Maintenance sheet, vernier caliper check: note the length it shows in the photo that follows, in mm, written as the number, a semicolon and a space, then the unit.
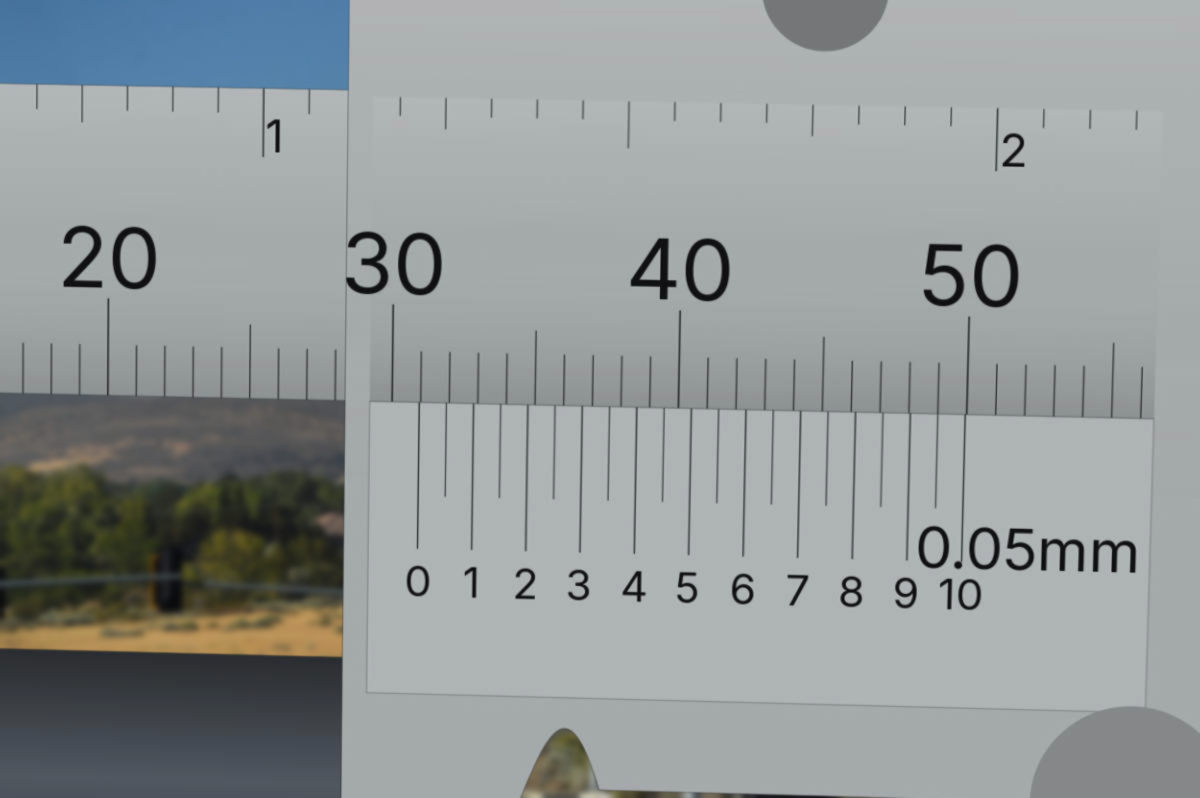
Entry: 30.95; mm
